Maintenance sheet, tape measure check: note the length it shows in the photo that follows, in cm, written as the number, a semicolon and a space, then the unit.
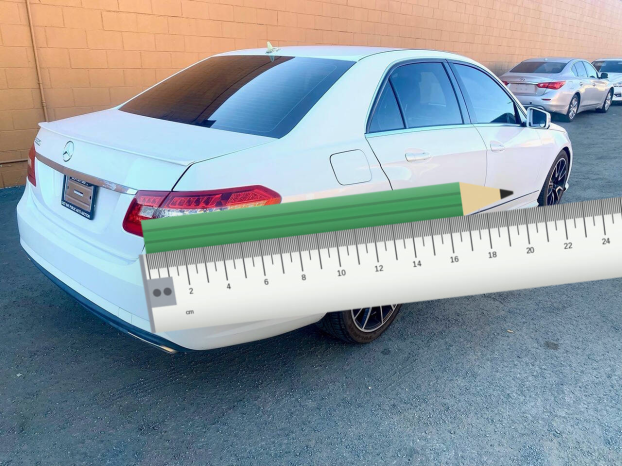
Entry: 19.5; cm
